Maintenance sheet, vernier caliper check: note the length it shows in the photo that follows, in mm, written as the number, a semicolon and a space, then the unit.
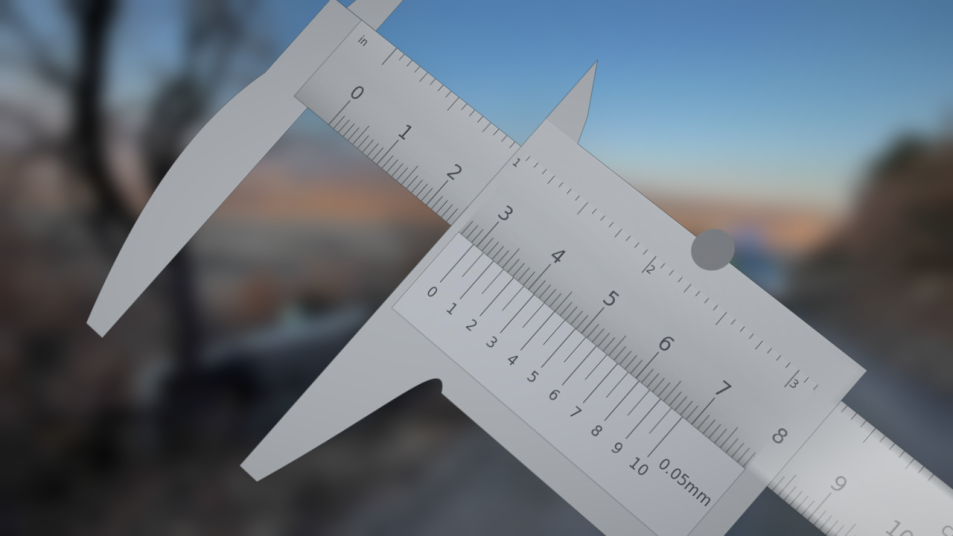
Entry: 29.4; mm
